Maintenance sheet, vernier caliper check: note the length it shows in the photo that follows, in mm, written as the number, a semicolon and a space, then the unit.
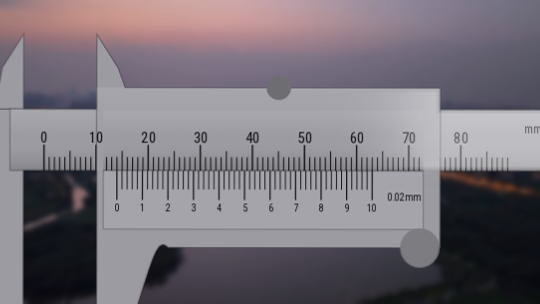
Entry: 14.0; mm
